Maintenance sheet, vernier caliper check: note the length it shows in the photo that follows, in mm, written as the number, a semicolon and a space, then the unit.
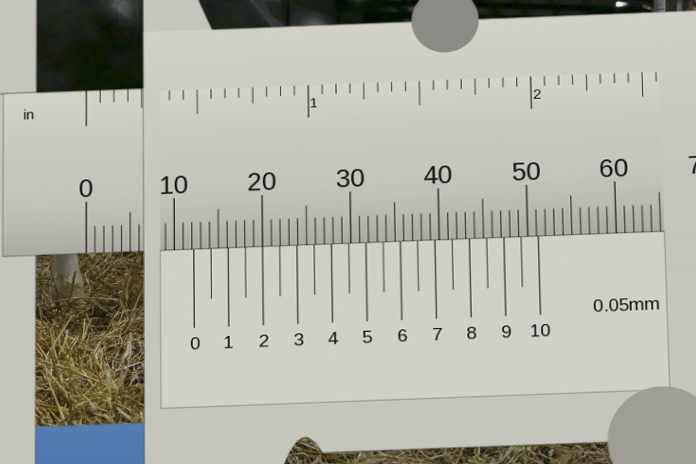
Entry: 12.2; mm
